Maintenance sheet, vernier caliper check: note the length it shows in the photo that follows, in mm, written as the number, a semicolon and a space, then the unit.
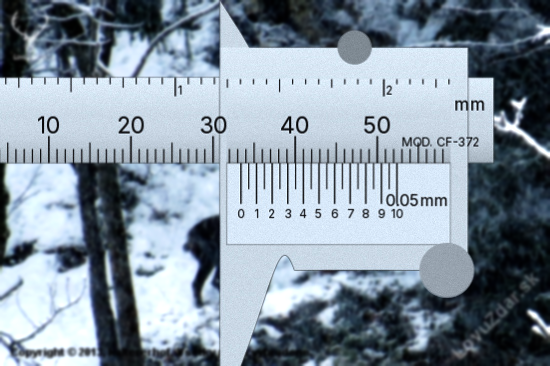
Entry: 33.4; mm
